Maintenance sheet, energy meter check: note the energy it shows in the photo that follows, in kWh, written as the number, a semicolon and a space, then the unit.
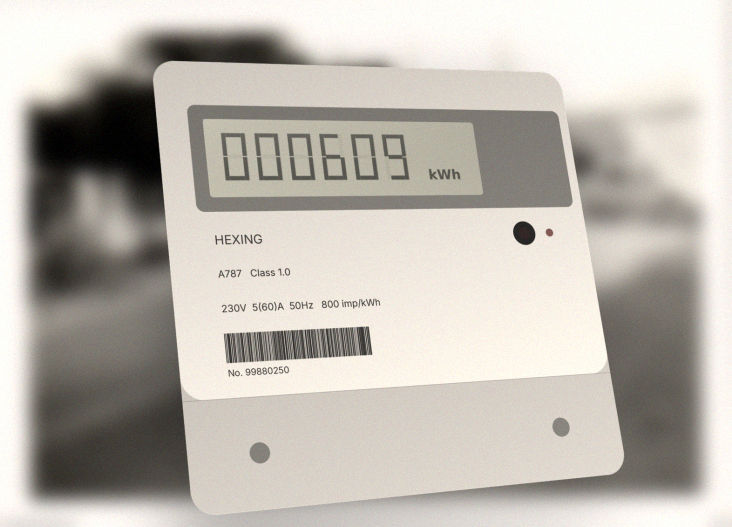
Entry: 609; kWh
